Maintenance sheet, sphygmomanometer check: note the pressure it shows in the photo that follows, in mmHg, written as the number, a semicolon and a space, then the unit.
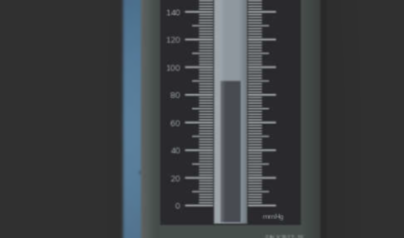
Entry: 90; mmHg
